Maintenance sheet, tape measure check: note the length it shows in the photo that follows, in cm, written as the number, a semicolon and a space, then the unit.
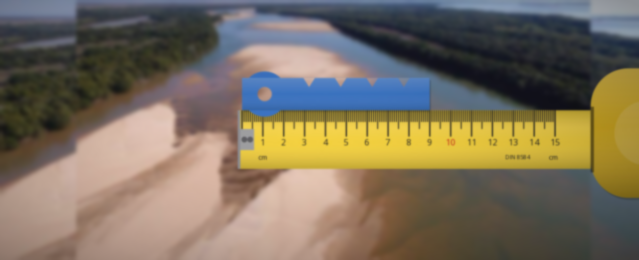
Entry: 9; cm
